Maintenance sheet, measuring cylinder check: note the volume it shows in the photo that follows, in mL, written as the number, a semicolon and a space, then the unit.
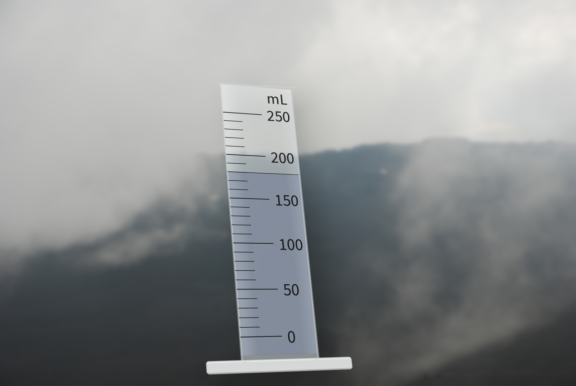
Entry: 180; mL
